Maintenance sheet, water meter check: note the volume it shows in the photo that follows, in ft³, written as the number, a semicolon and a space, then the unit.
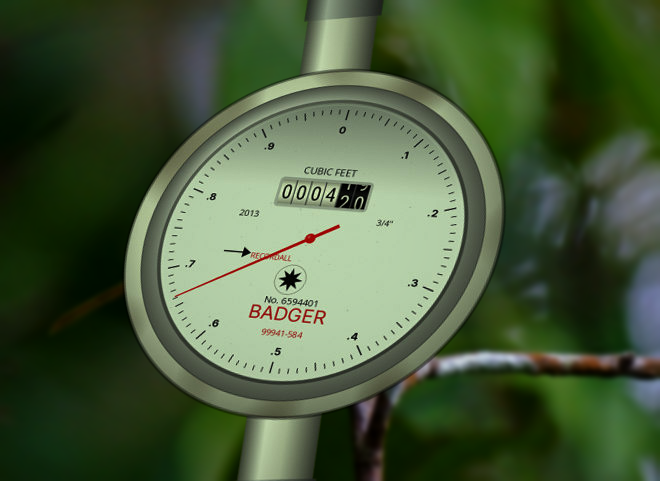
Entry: 419.66; ft³
